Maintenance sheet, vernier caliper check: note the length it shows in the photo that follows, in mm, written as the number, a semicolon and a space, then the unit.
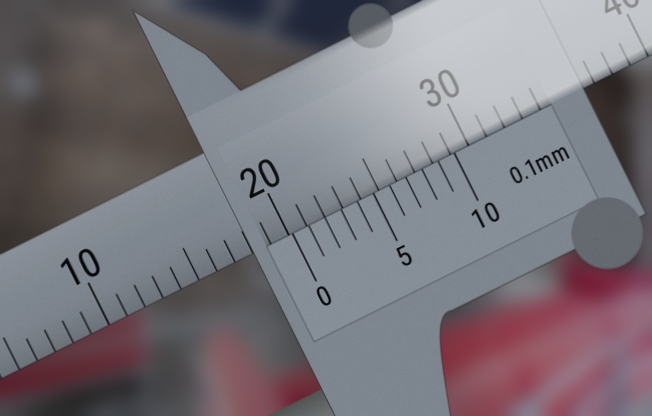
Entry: 20.2; mm
